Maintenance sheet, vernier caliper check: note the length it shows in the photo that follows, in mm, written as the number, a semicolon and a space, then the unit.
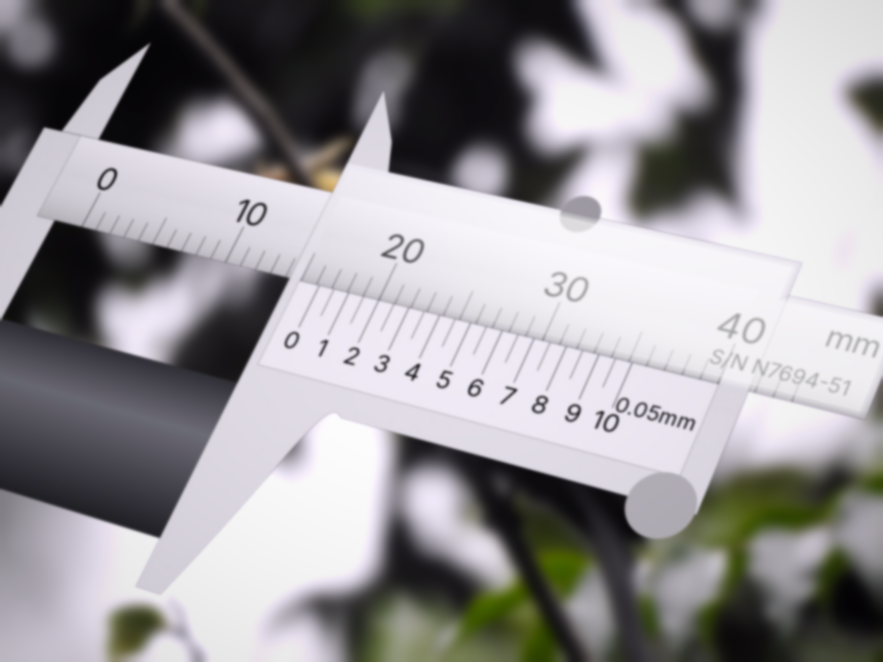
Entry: 16.2; mm
